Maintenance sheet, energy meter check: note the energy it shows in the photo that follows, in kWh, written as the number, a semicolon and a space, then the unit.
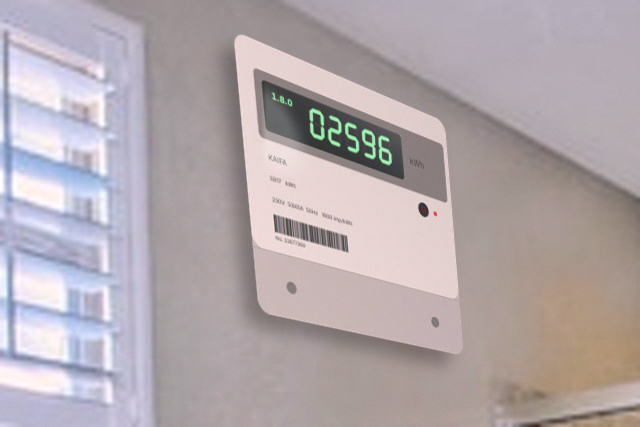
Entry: 2596; kWh
